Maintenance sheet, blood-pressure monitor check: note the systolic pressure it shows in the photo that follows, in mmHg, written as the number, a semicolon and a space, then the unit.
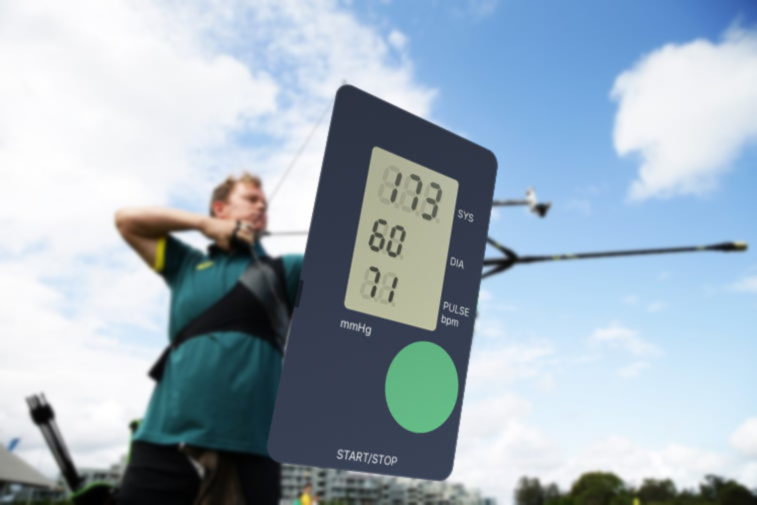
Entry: 173; mmHg
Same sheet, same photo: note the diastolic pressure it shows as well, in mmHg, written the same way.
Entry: 60; mmHg
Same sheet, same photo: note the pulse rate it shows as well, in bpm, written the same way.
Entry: 71; bpm
